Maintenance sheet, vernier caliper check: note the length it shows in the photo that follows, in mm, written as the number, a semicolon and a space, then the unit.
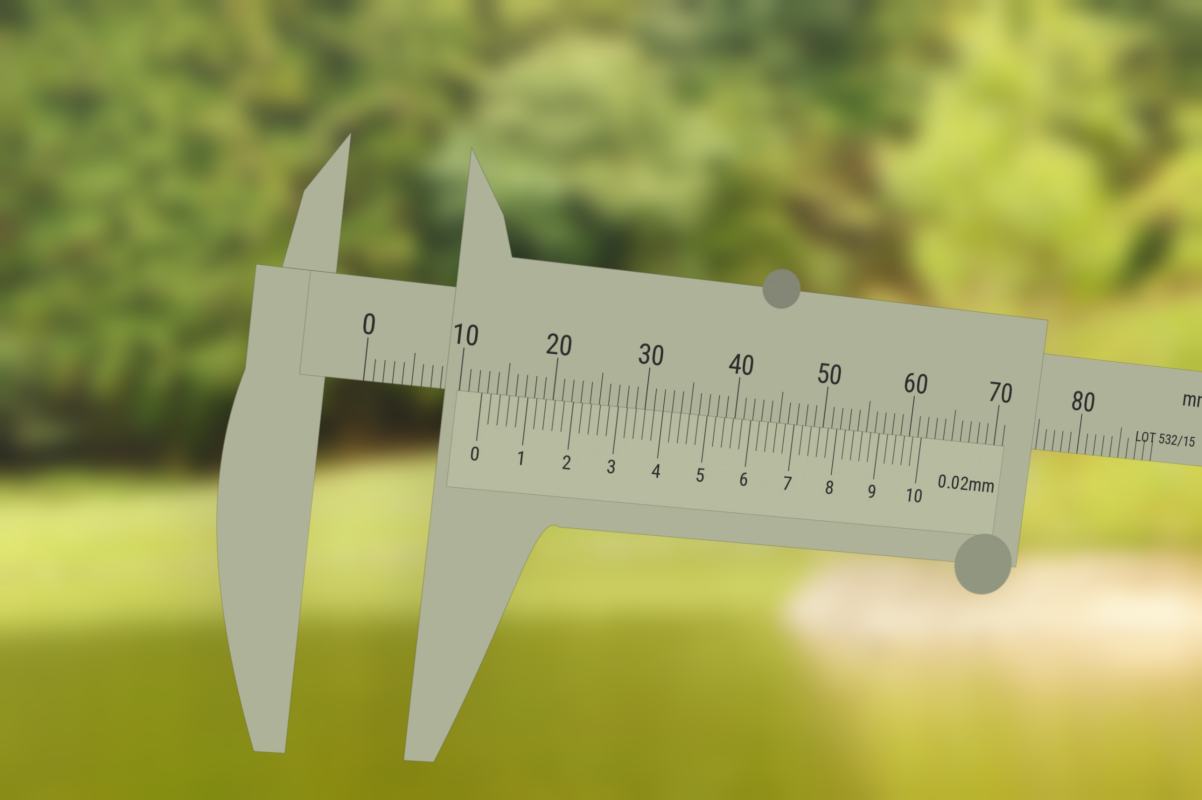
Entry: 12.4; mm
